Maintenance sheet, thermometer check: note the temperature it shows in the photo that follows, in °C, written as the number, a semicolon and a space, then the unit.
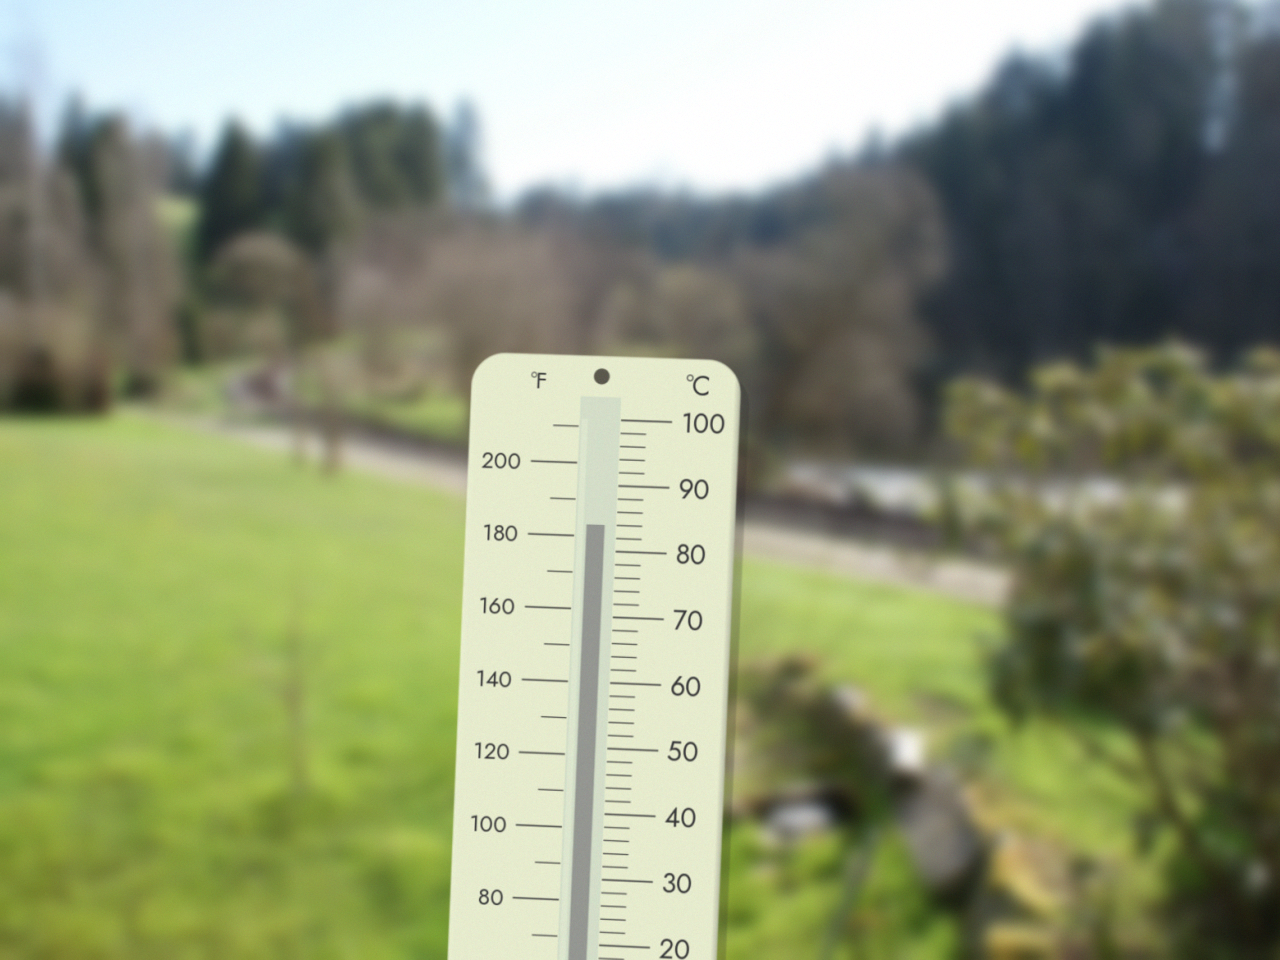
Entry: 84; °C
